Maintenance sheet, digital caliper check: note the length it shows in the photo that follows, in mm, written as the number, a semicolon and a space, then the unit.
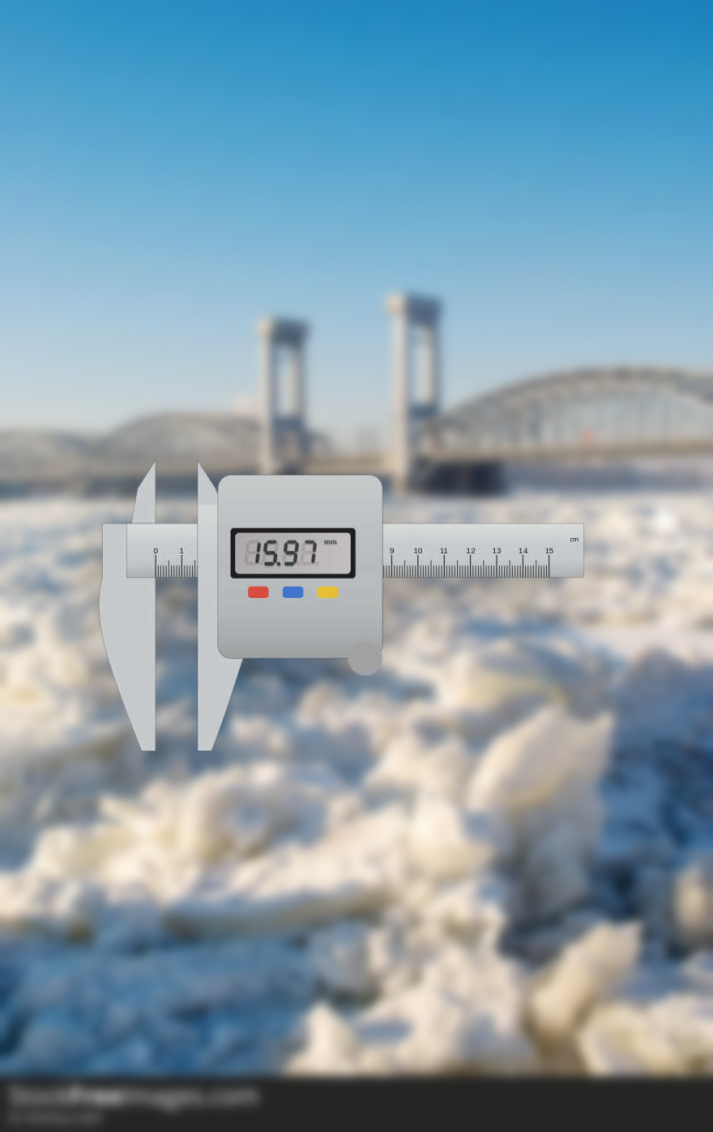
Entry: 15.97; mm
